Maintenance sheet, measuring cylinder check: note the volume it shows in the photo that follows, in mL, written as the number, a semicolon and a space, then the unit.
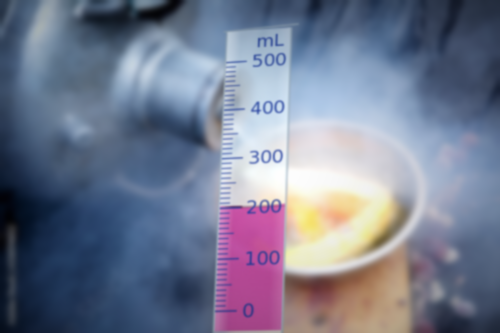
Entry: 200; mL
